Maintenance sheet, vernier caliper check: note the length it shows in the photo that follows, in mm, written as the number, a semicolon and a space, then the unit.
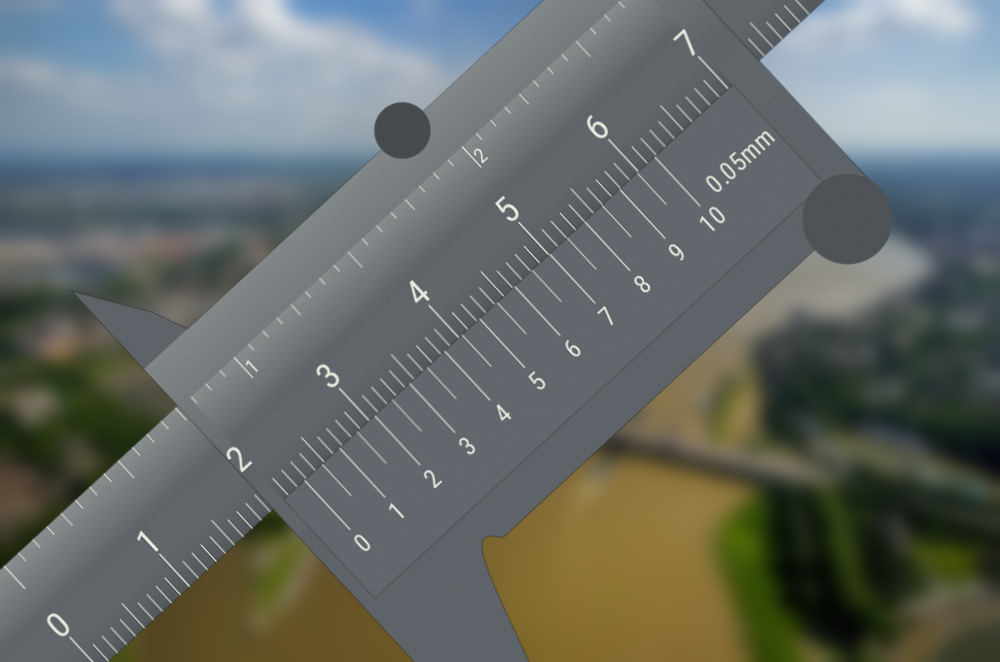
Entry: 22.8; mm
